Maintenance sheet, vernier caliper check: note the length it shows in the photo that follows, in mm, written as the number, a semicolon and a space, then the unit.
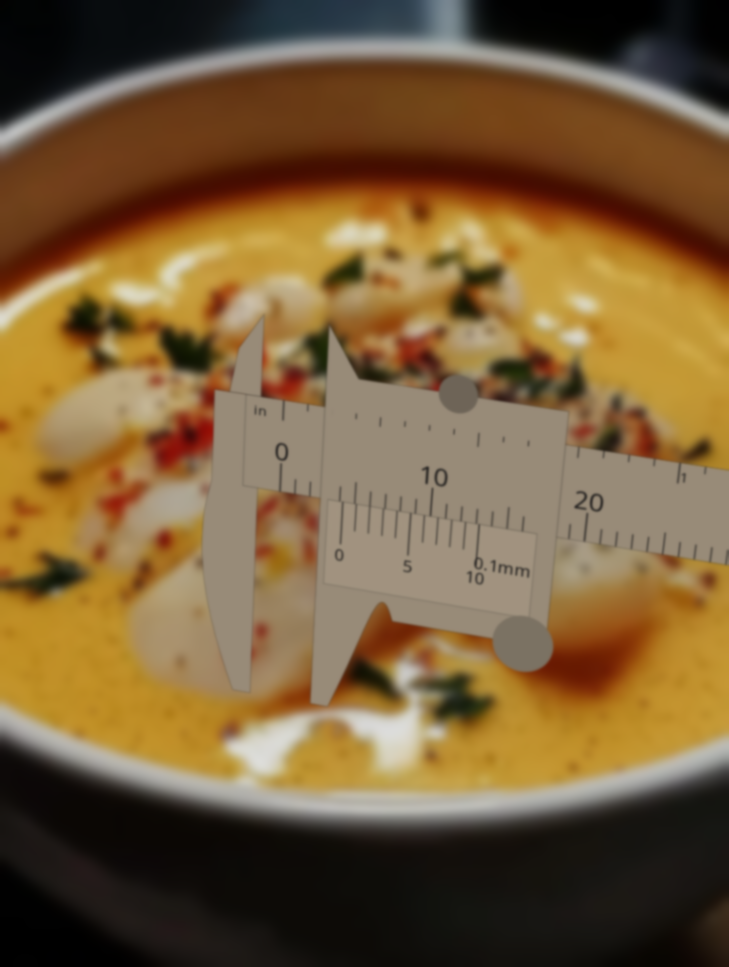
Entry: 4.2; mm
